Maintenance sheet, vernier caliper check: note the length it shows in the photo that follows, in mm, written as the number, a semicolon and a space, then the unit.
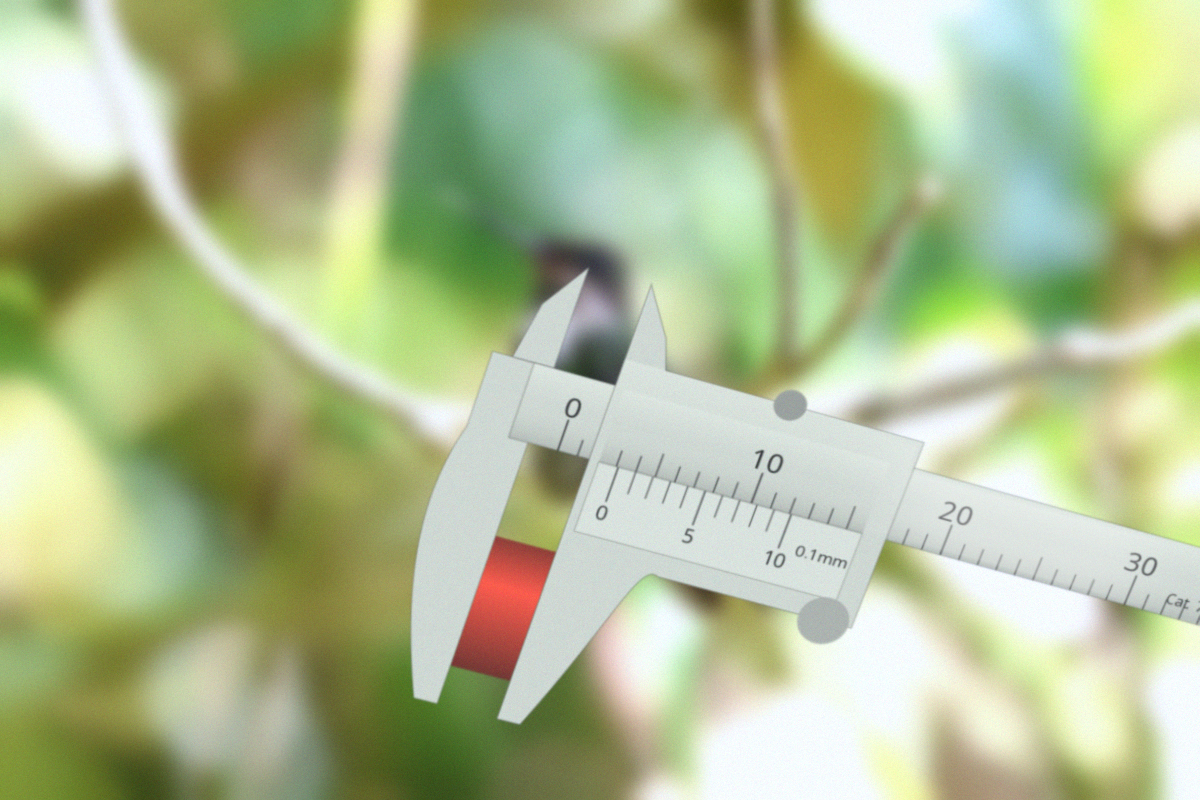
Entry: 3.1; mm
